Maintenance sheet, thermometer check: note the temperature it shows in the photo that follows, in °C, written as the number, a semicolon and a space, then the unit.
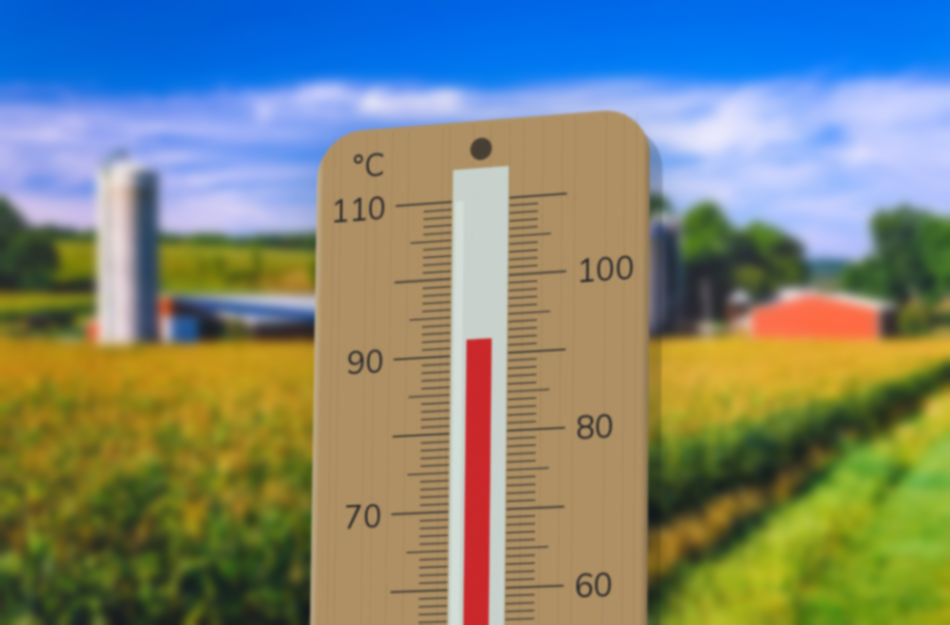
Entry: 92; °C
